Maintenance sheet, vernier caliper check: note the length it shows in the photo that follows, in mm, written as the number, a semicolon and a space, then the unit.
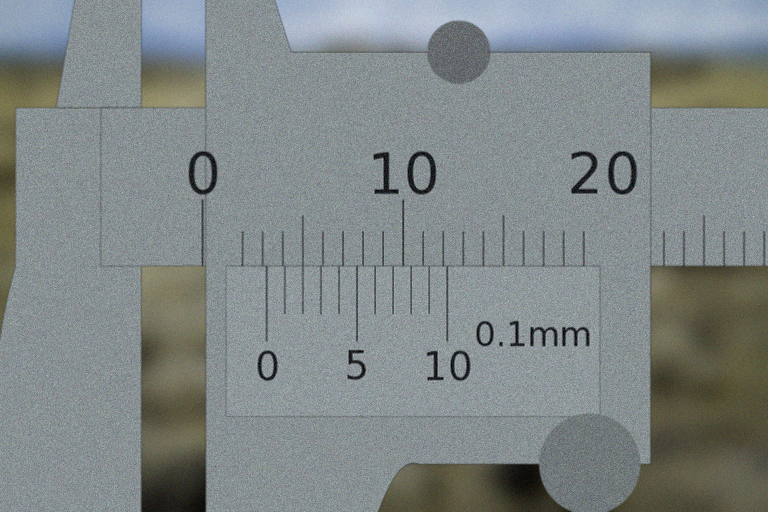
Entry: 3.2; mm
